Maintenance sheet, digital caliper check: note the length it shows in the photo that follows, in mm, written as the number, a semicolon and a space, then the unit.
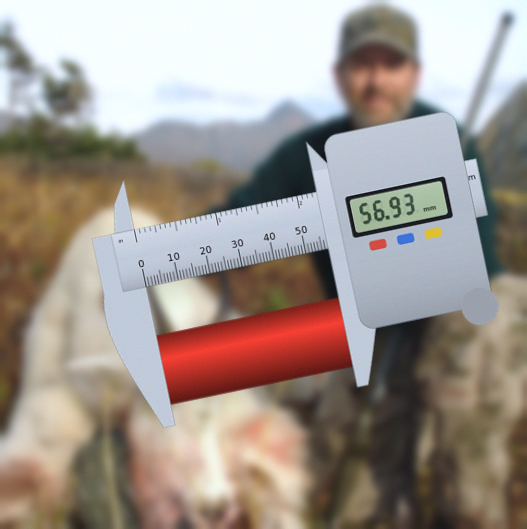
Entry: 56.93; mm
